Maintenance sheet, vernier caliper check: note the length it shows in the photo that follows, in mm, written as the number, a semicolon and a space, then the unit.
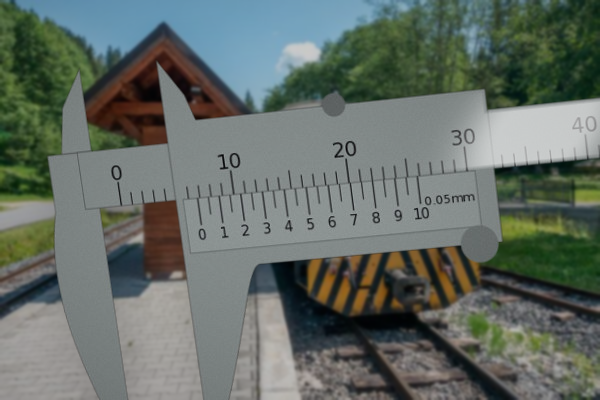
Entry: 6.8; mm
